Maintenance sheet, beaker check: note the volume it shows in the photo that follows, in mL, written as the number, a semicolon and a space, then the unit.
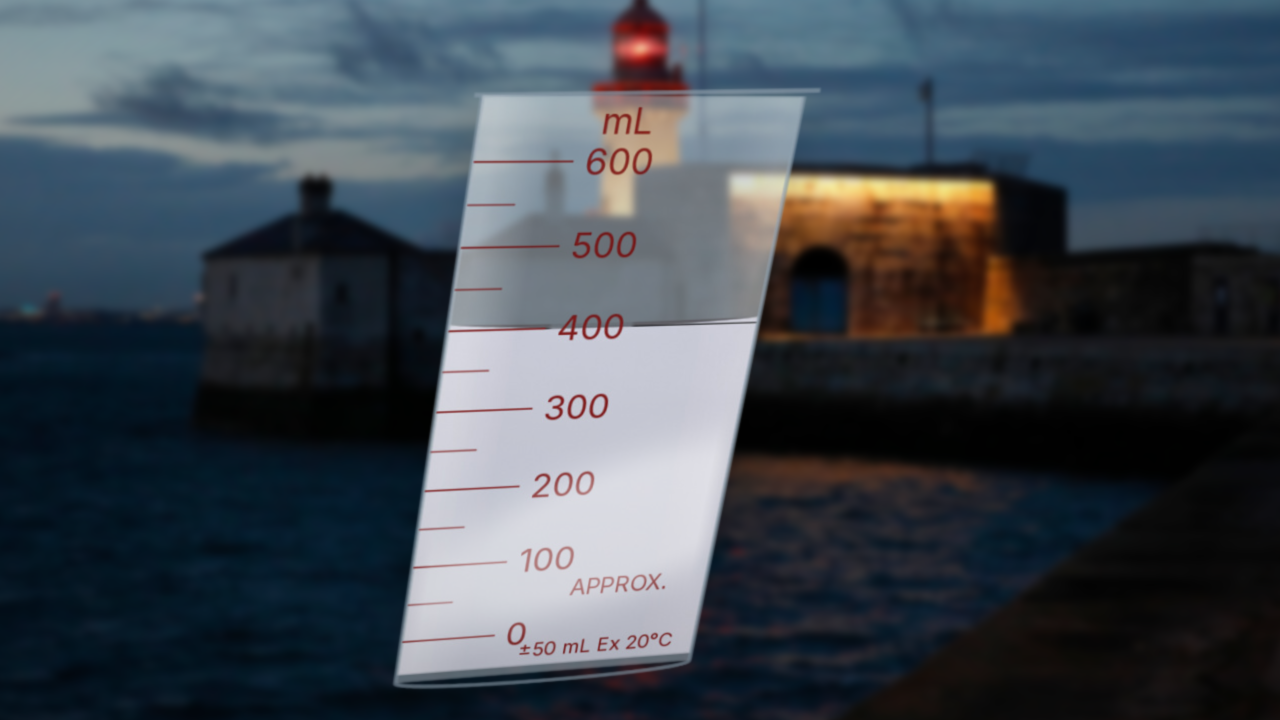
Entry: 400; mL
